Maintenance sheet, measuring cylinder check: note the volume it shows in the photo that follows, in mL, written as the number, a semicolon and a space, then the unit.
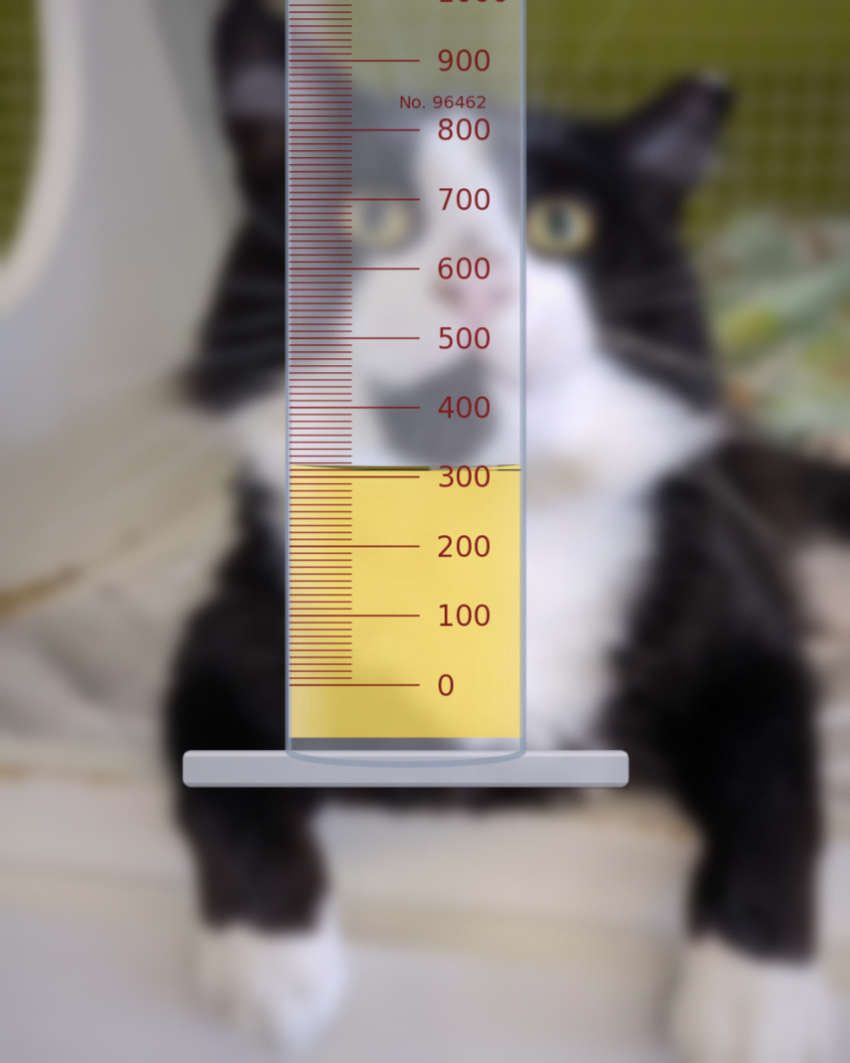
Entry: 310; mL
